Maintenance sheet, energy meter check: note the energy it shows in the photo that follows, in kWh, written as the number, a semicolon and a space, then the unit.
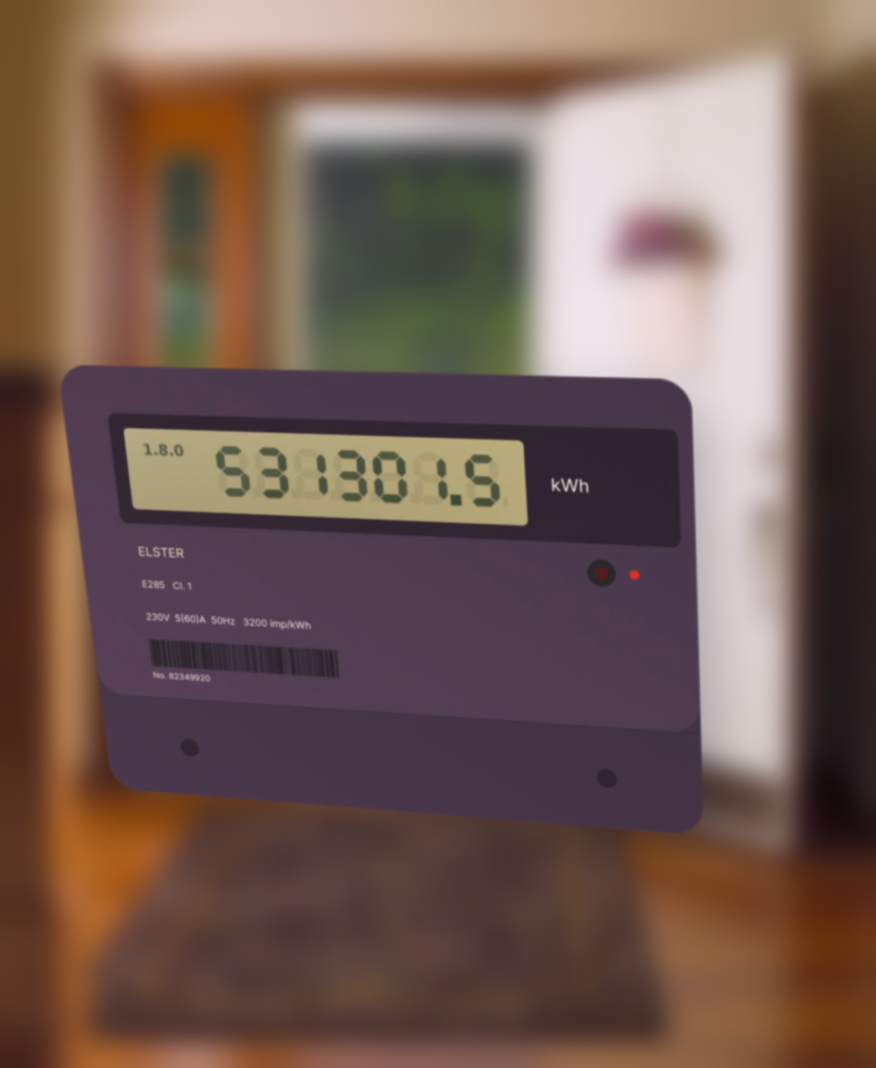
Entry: 531301.5; kWh
